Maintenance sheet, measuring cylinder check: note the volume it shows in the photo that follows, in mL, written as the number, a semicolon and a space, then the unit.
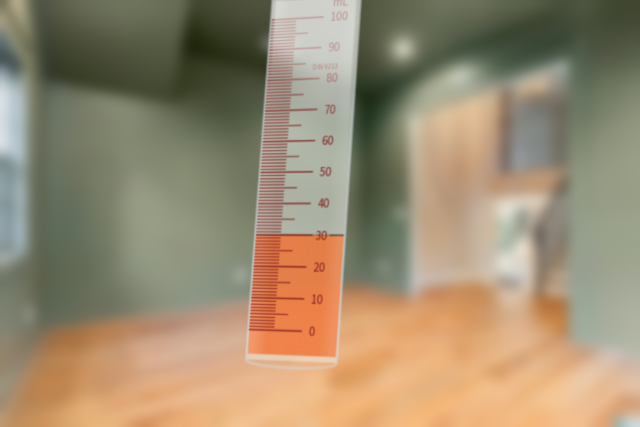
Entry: 30; mL
